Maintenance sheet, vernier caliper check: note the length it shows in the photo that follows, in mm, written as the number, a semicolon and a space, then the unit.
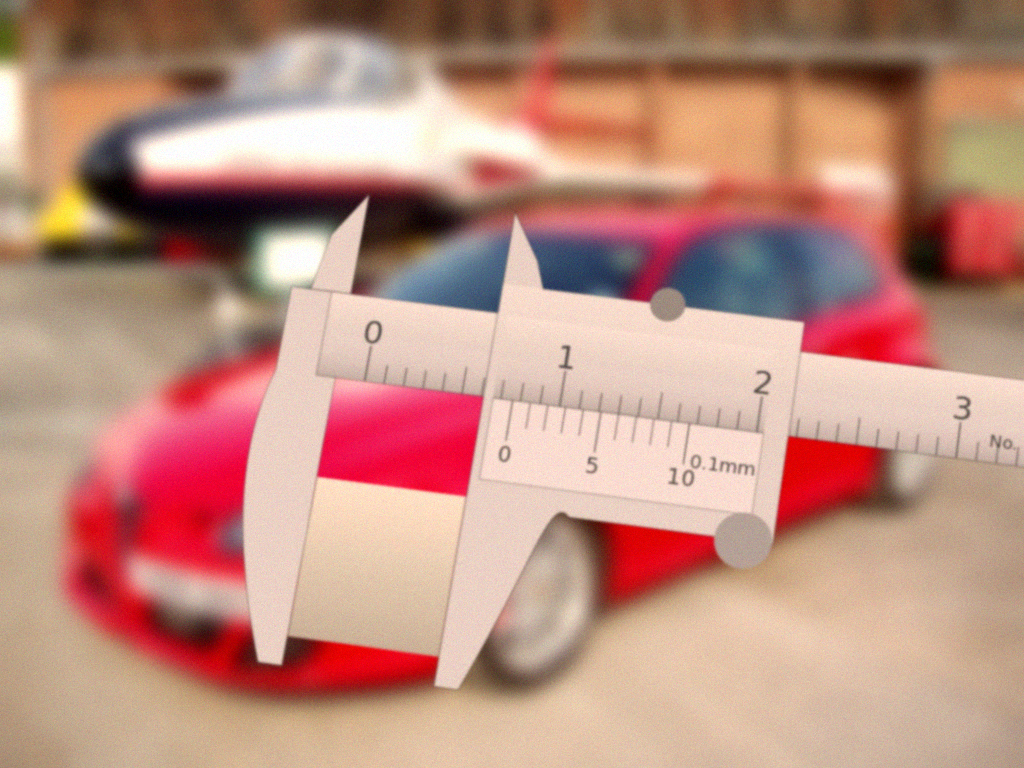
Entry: 7.6; mm
